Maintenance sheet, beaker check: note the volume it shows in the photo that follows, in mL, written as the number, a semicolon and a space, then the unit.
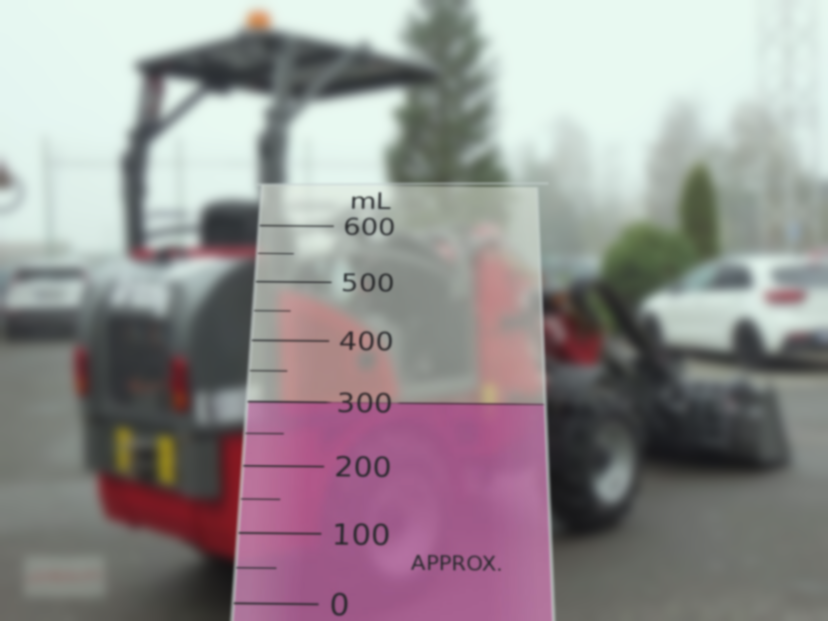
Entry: 300; mL
